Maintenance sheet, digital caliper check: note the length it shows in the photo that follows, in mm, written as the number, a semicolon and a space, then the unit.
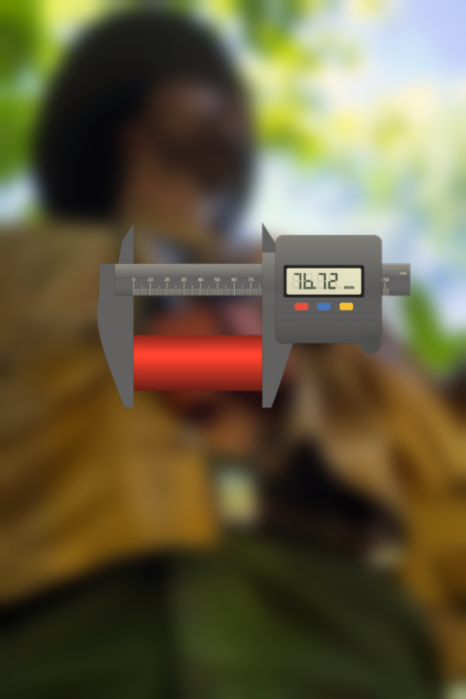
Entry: 76.72; mm
